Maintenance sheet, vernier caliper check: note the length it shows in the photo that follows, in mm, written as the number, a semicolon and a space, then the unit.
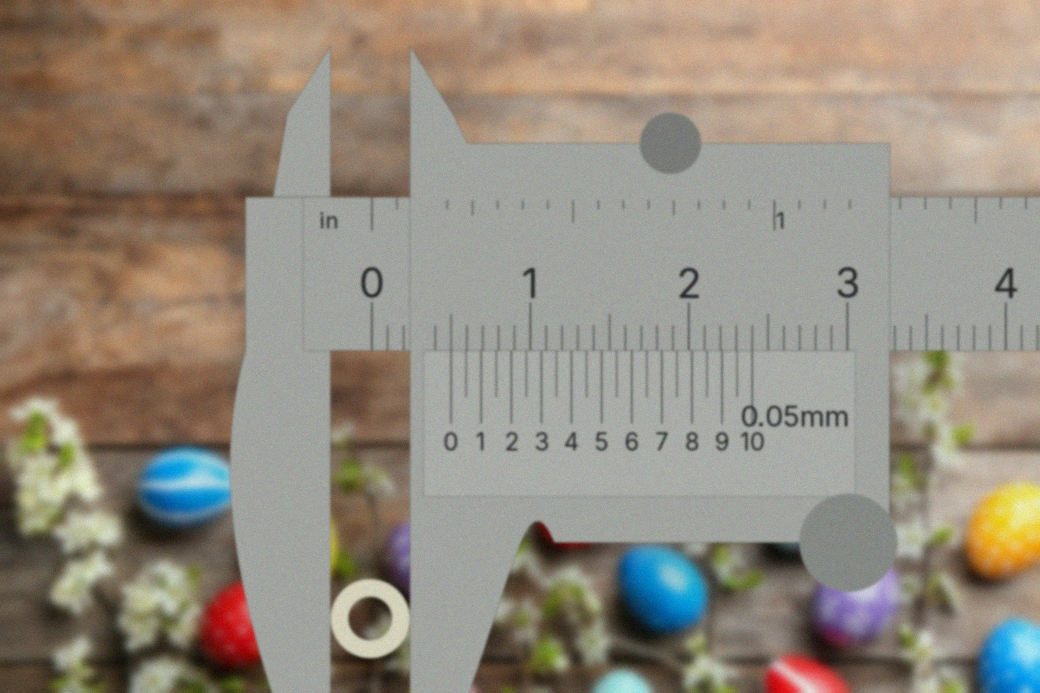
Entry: 5.0; mm
